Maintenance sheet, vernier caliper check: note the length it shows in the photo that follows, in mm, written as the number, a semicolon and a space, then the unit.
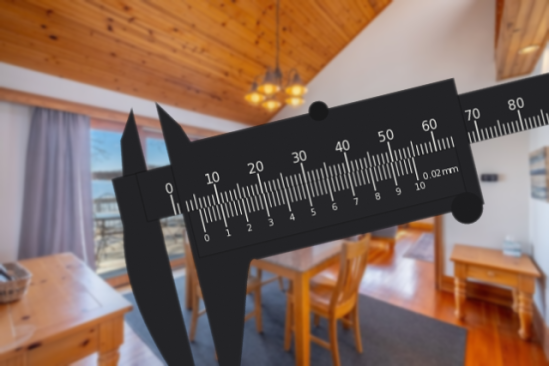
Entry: 5.5; mm
